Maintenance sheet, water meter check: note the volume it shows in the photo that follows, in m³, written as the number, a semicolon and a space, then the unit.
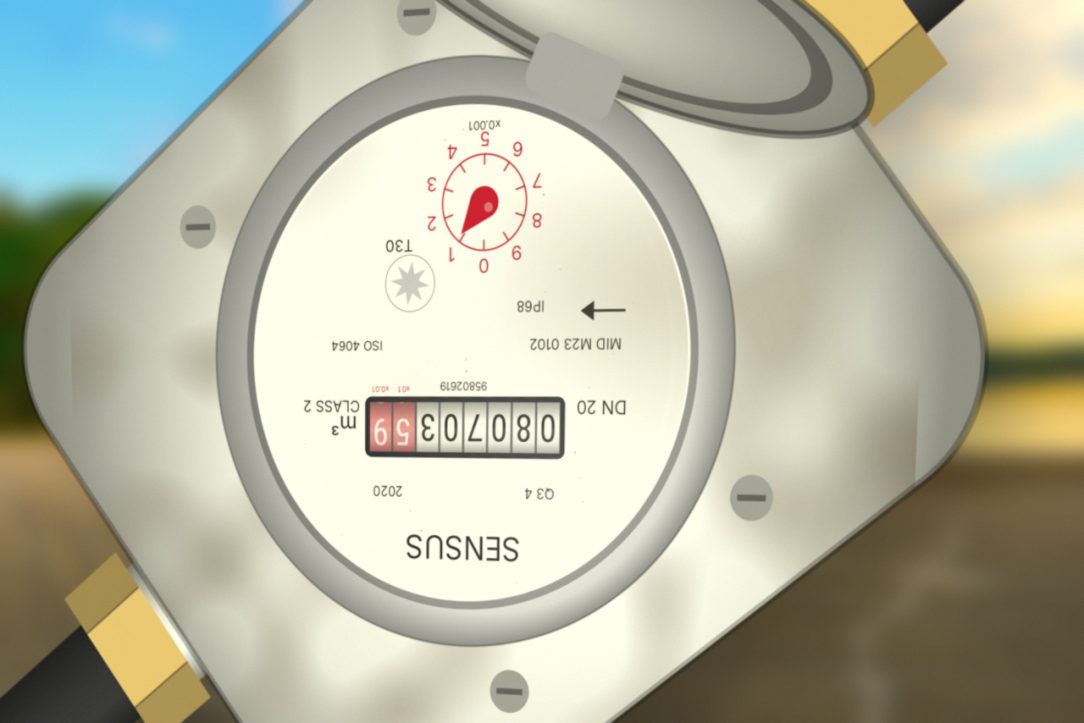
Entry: 80703.591; m³
